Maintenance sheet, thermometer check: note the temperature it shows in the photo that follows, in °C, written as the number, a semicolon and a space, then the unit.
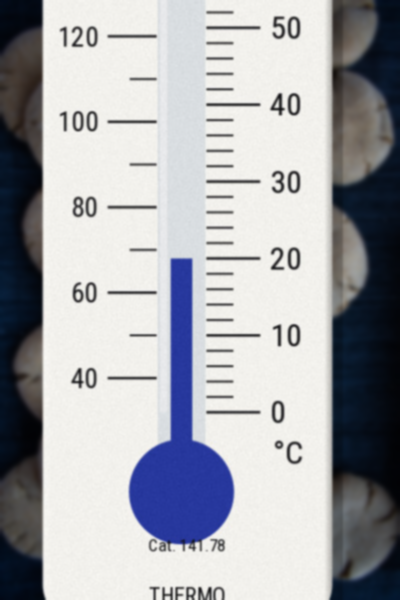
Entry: 20; °C
